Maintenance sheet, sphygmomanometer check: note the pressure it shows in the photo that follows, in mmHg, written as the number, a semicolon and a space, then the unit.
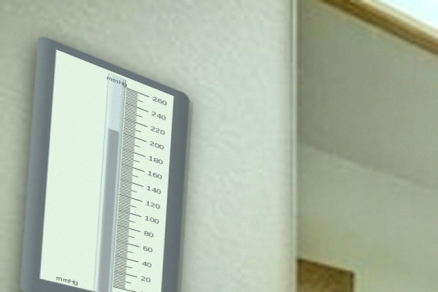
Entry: 200; mmHg
